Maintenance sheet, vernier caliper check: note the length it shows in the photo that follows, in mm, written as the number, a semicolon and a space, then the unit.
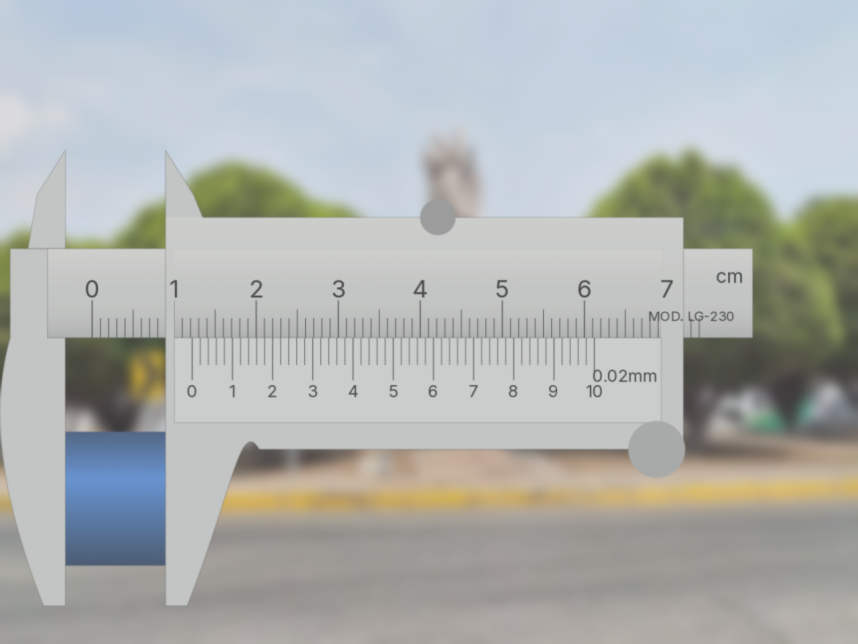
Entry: 12.2; mm
